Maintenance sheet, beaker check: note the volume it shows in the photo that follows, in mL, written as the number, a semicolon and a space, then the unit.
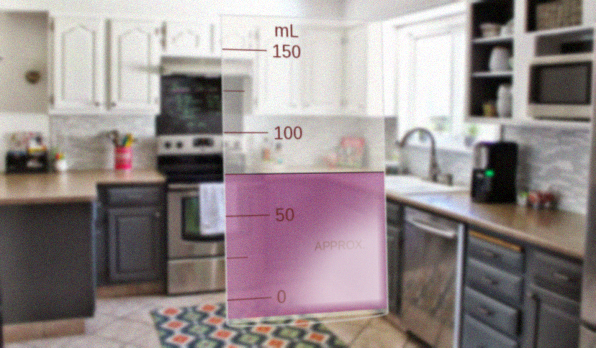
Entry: 75; mL
